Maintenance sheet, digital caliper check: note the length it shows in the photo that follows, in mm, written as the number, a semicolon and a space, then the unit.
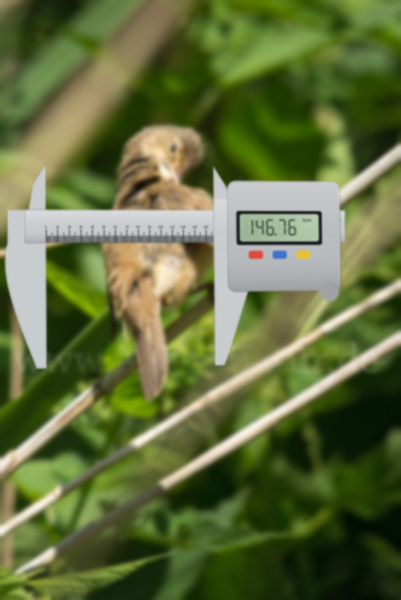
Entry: 146.76; mm
